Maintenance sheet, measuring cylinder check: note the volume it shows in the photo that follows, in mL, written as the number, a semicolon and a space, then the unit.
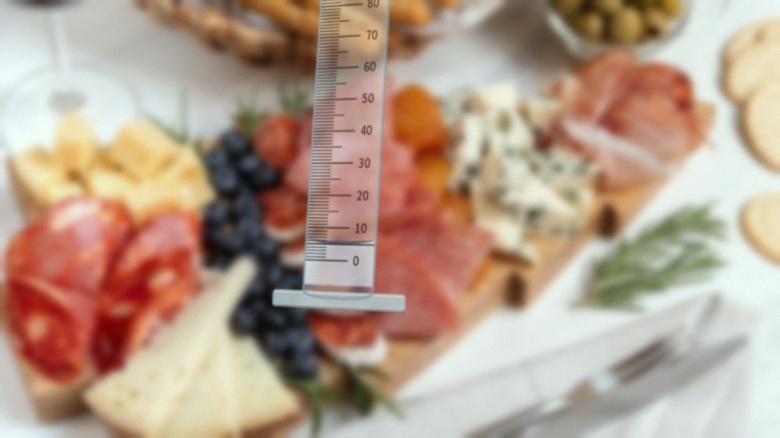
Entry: 5; mL
